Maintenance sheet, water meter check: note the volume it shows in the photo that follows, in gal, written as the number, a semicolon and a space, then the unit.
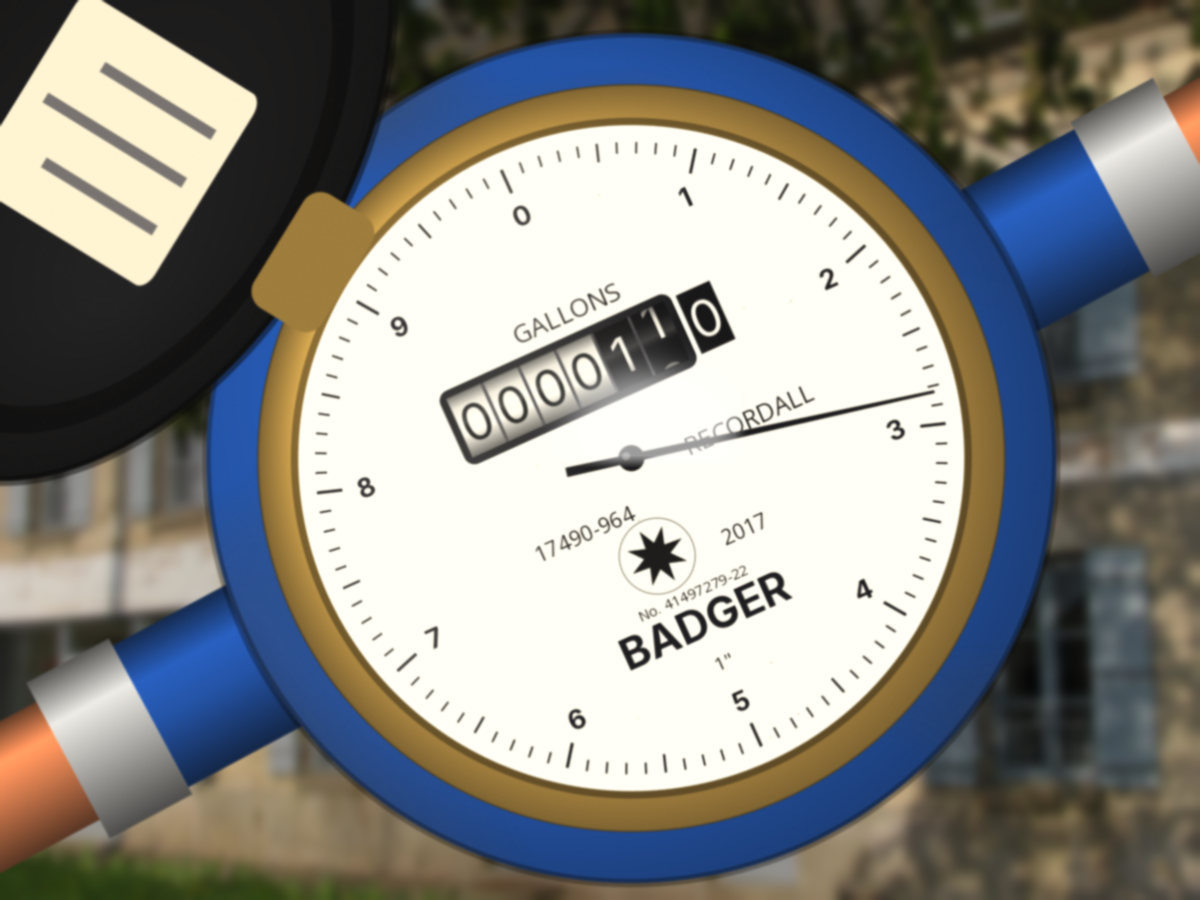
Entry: 112.8; gal
